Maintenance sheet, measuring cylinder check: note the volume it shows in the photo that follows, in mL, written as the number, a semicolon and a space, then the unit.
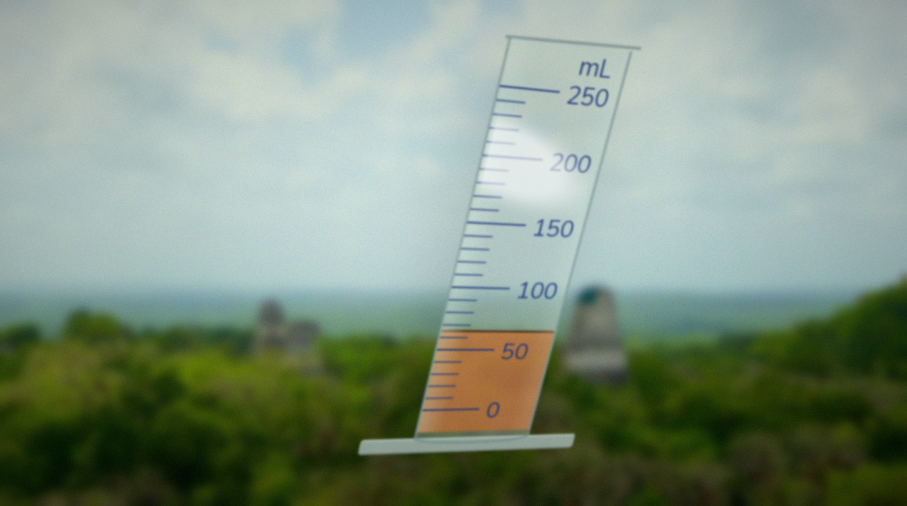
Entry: 65; mL
